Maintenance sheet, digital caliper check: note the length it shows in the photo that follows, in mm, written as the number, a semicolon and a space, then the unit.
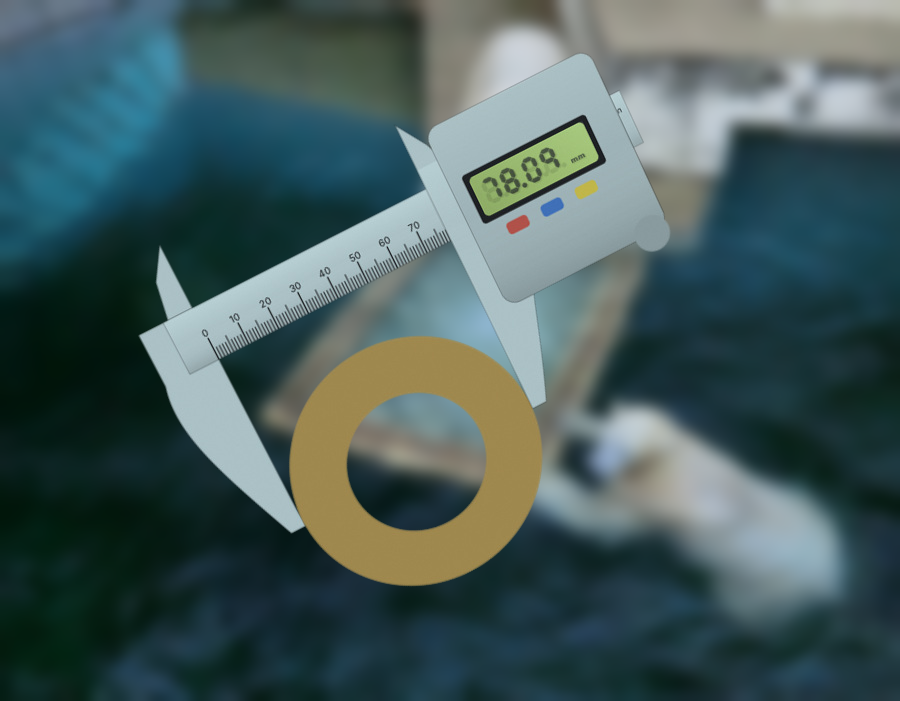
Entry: 78.09; mm
